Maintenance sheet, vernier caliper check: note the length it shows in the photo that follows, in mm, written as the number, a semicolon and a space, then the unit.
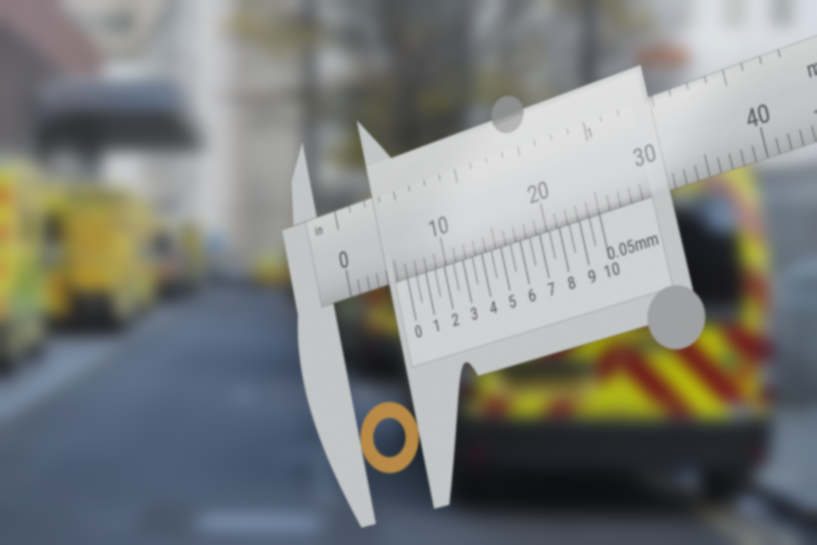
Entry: 6.0; mm
